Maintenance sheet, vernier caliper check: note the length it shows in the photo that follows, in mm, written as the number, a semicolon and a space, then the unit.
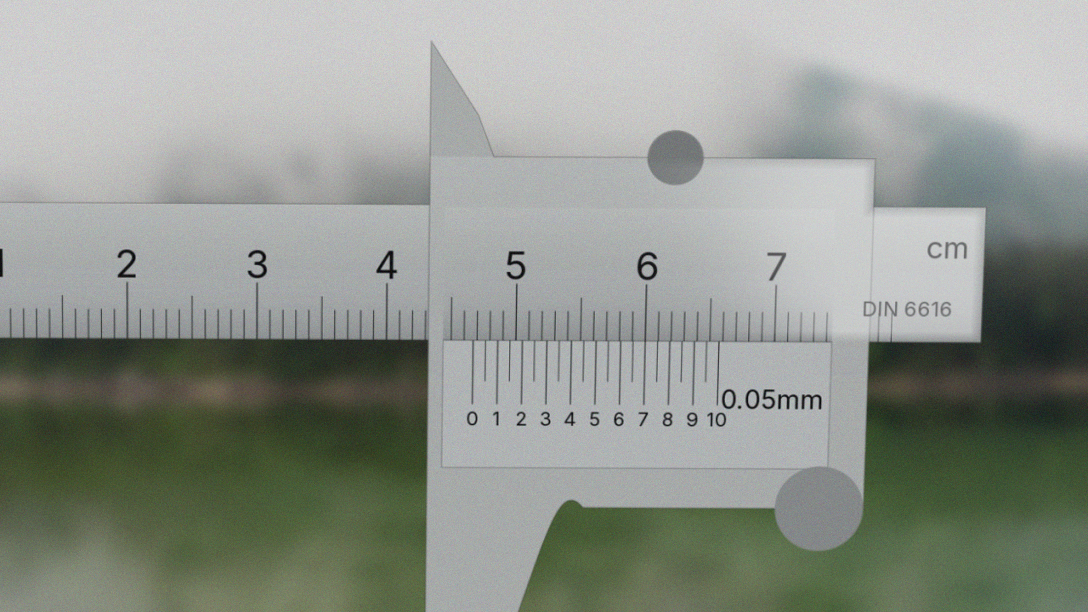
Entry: 46.7; mm
